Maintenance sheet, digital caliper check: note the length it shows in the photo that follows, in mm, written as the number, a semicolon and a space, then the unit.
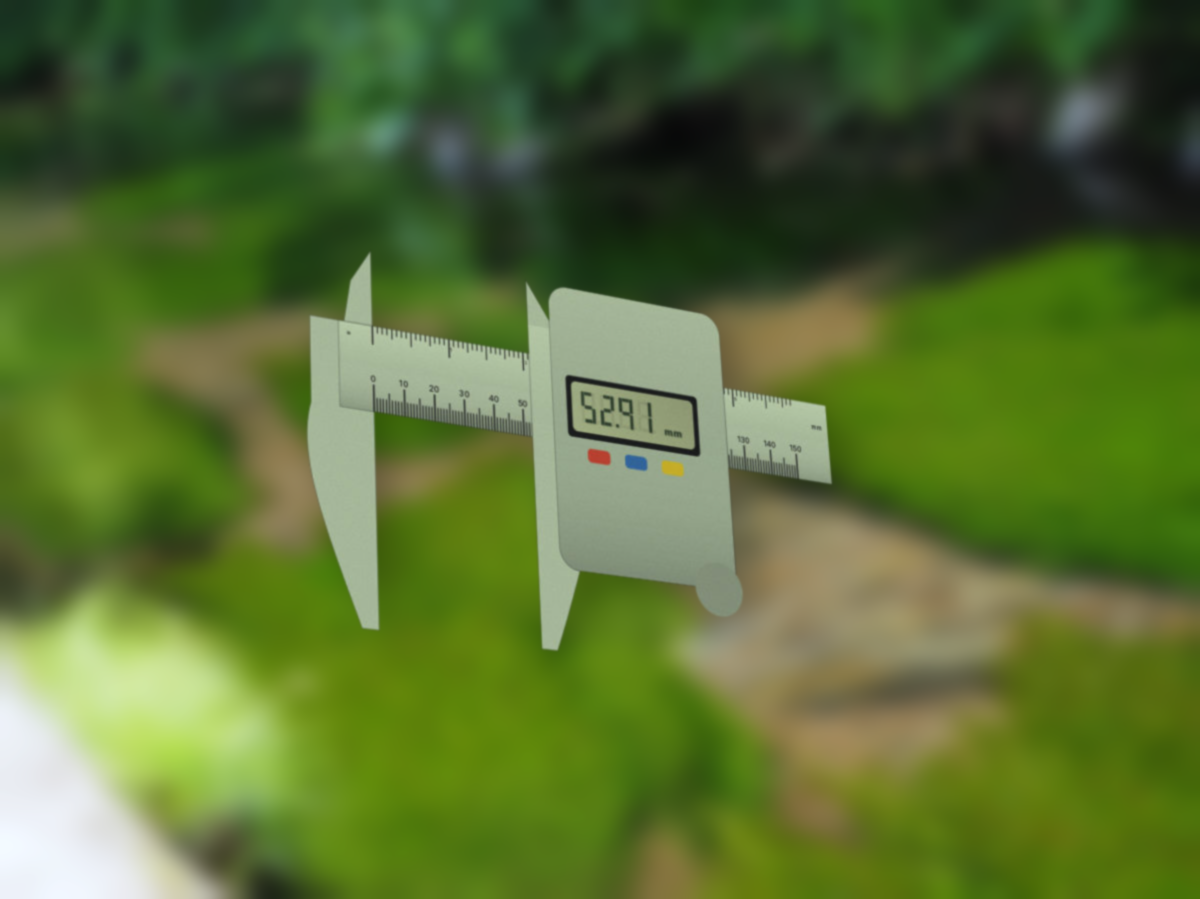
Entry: 52.91; mm
